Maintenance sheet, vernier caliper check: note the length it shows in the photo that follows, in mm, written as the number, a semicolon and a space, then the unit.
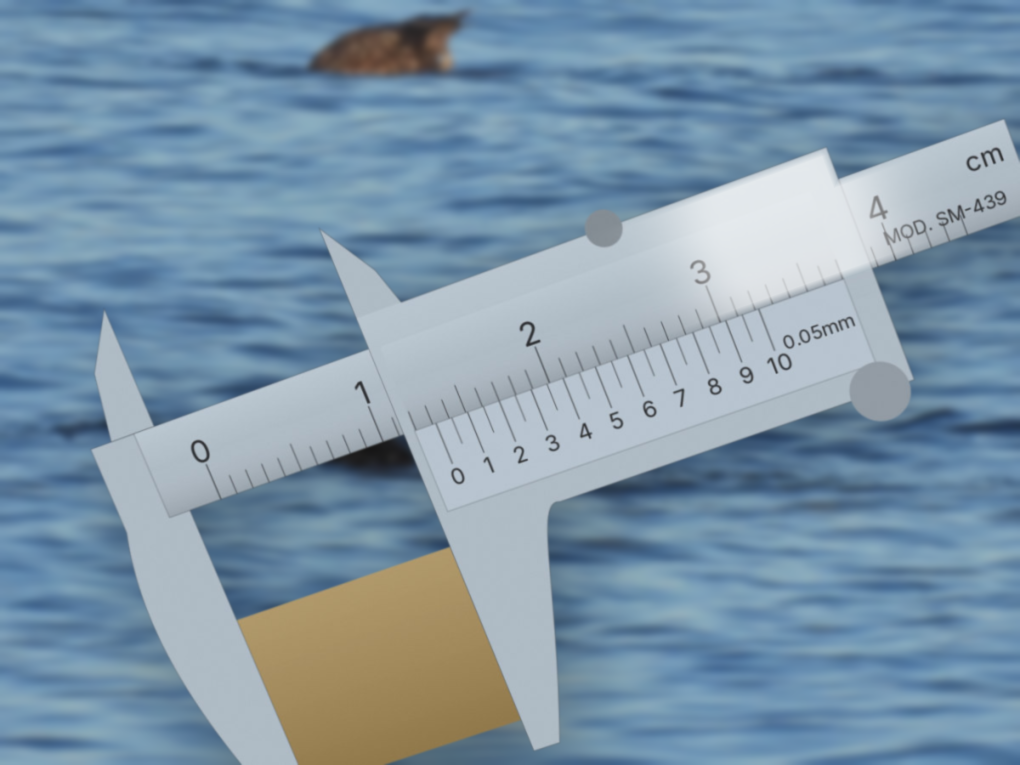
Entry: 13.2; mm
